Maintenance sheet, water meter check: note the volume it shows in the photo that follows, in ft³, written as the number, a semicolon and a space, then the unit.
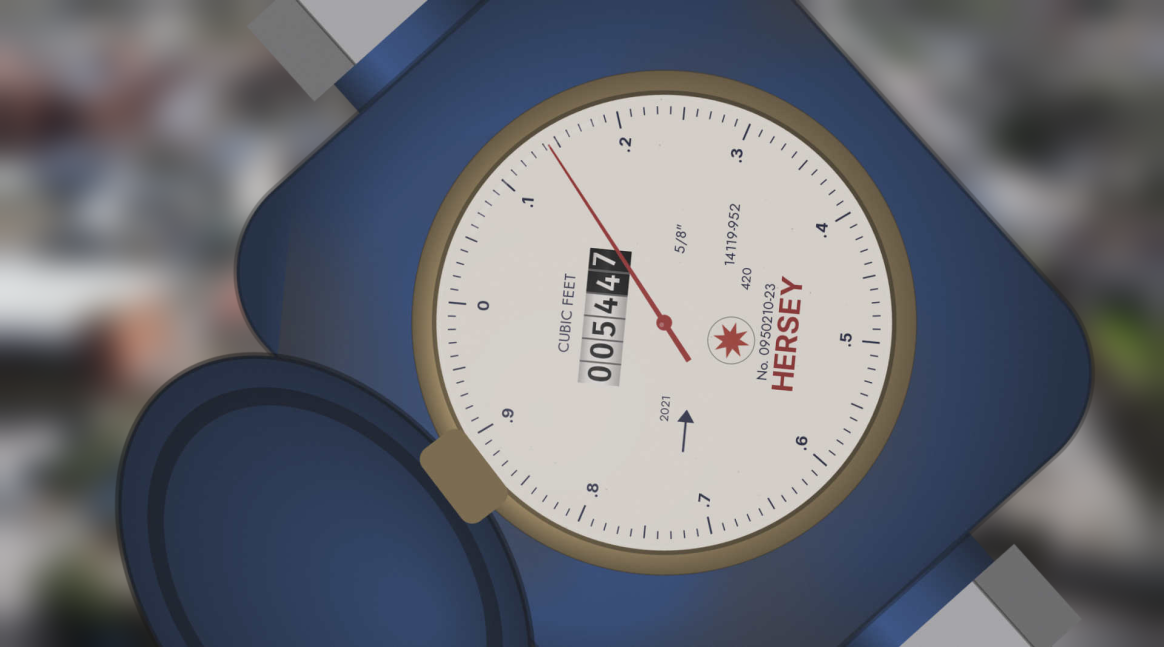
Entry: 5447.14; ft³
